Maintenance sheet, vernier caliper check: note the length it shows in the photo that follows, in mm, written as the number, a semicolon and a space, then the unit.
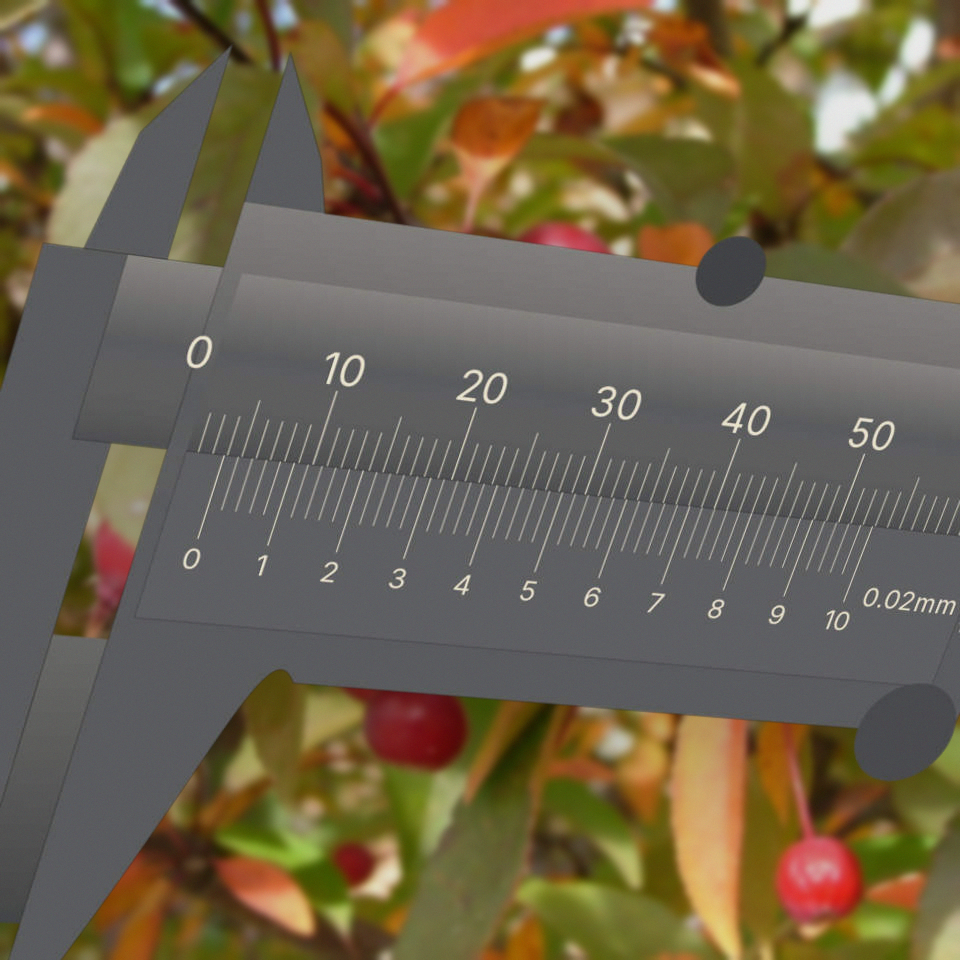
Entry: 3.8; mm
